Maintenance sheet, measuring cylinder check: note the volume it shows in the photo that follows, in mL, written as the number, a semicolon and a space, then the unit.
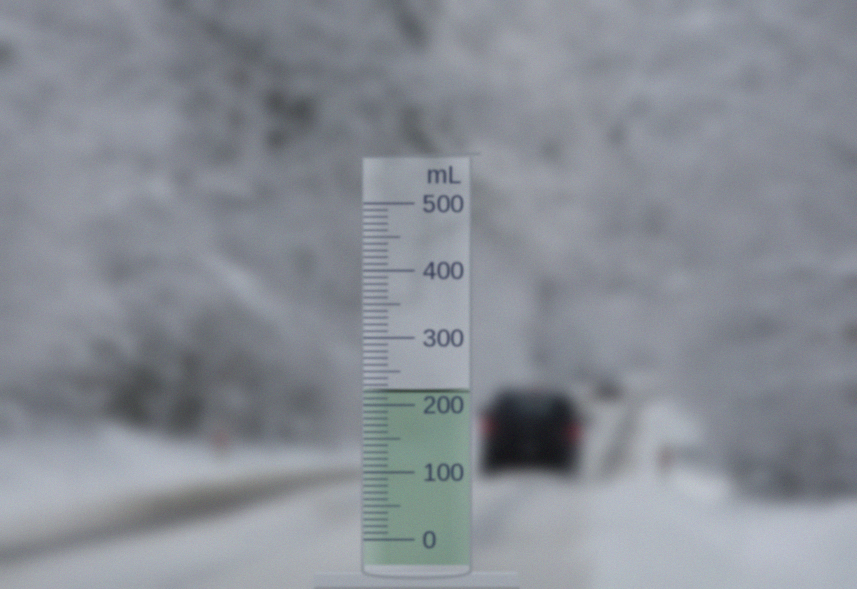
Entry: 220; mL
